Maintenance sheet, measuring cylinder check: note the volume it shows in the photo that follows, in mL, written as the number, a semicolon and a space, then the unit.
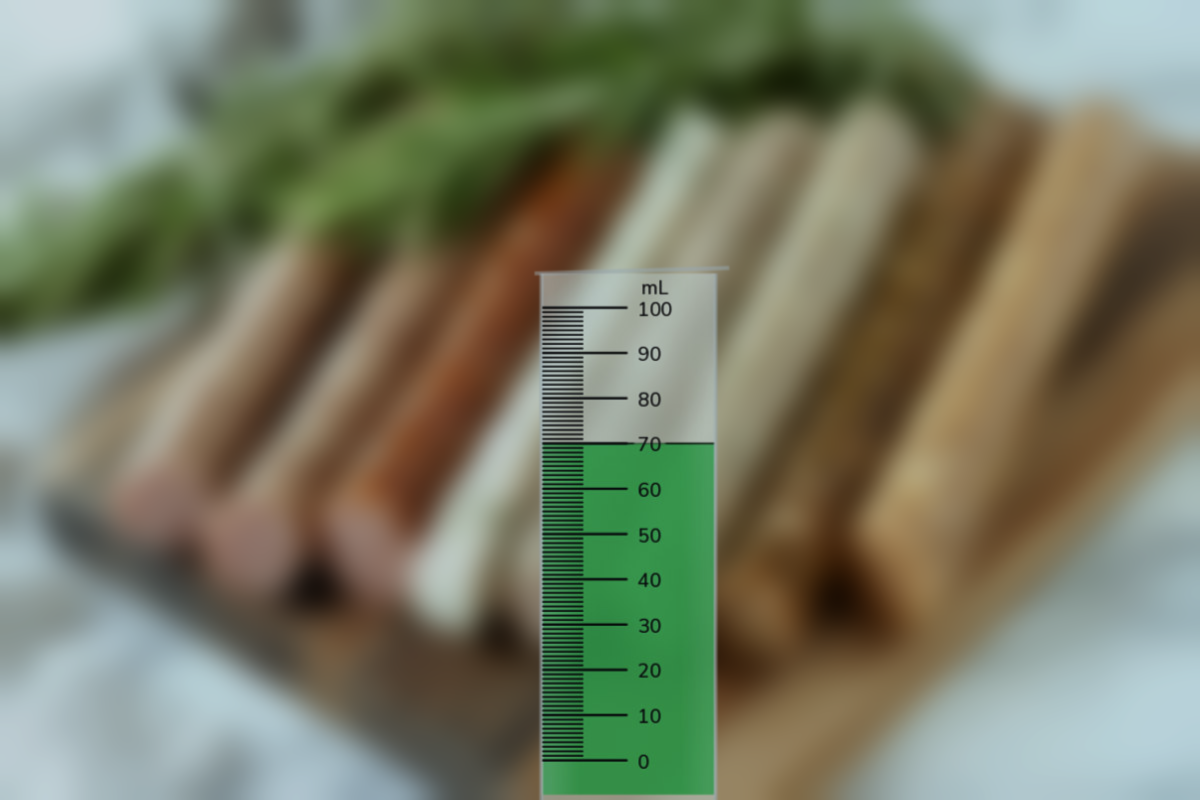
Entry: 70; mL
